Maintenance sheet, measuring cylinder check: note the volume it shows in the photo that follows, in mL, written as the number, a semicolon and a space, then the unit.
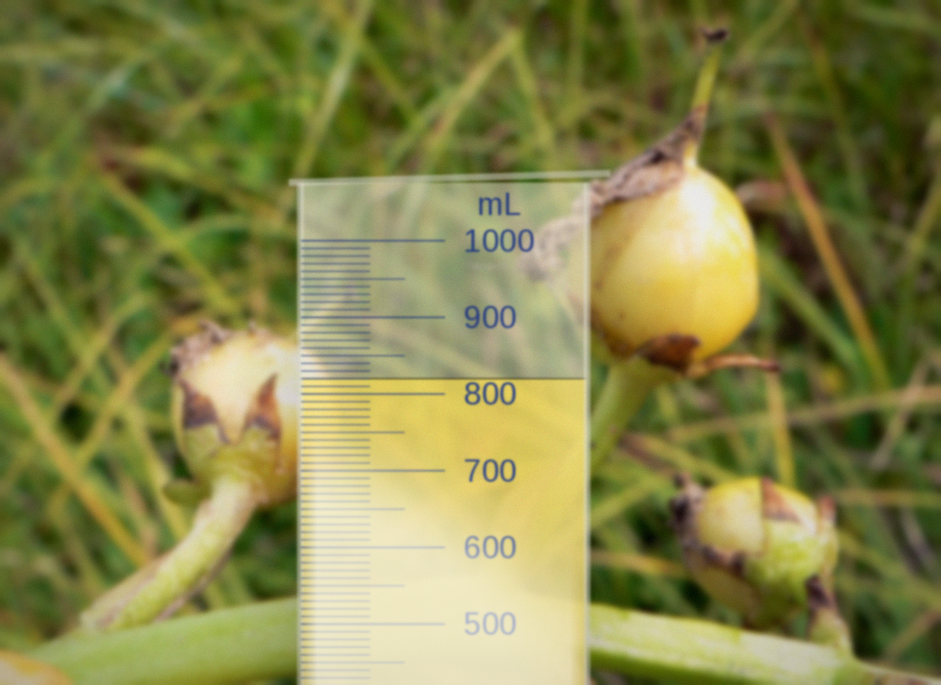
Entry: 820; mL
